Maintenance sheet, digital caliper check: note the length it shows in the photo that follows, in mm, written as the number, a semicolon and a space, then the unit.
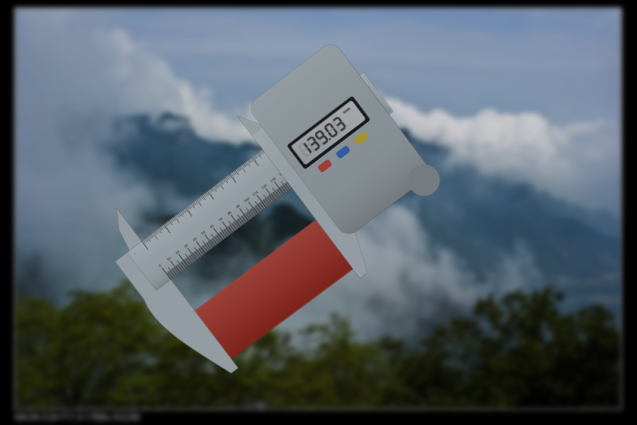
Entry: 139.03; mm
